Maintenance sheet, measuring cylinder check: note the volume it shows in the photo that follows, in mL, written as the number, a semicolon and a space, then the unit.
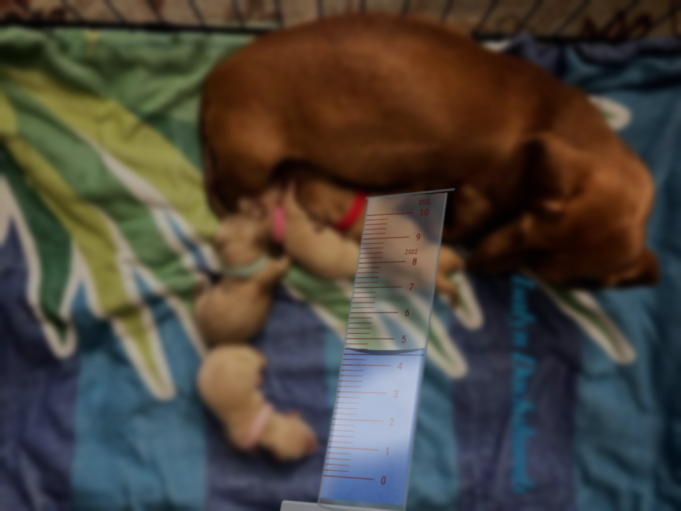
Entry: 4.4; mL
